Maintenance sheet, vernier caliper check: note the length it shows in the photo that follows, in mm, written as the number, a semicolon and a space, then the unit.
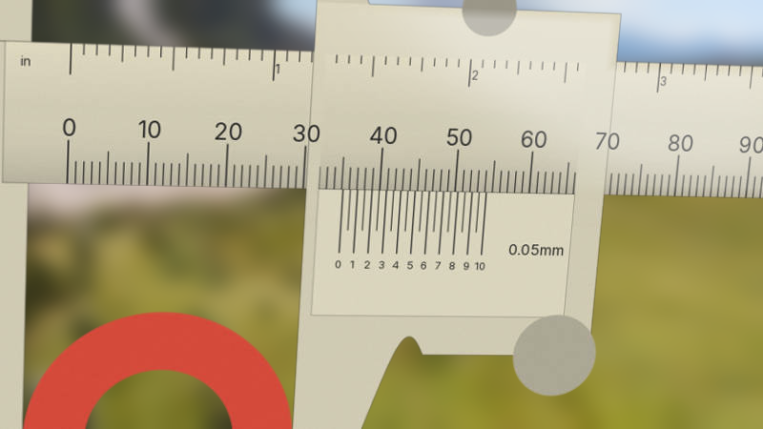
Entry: 35.2; mm
